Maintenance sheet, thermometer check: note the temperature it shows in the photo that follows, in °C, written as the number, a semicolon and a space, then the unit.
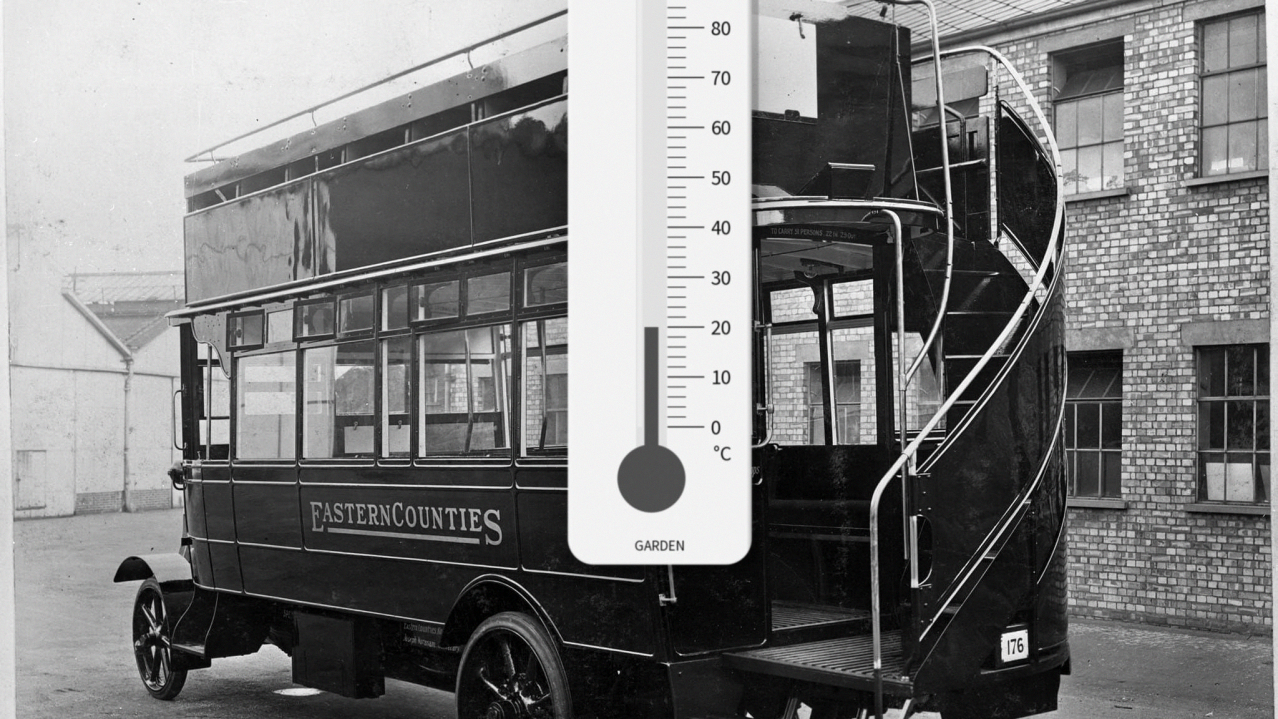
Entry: 20; °C
